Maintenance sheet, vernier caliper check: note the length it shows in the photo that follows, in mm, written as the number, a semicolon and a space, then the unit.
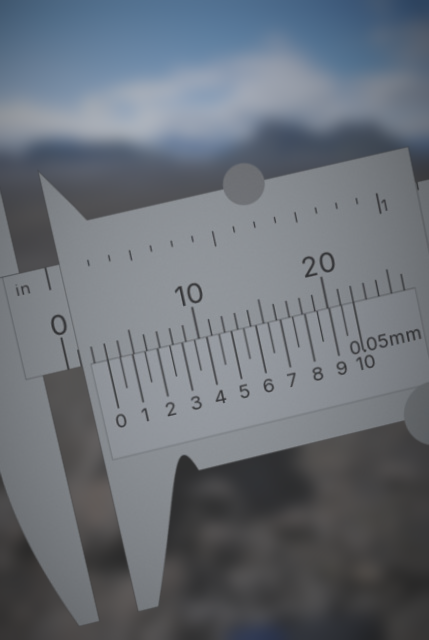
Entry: 3.0; mm
